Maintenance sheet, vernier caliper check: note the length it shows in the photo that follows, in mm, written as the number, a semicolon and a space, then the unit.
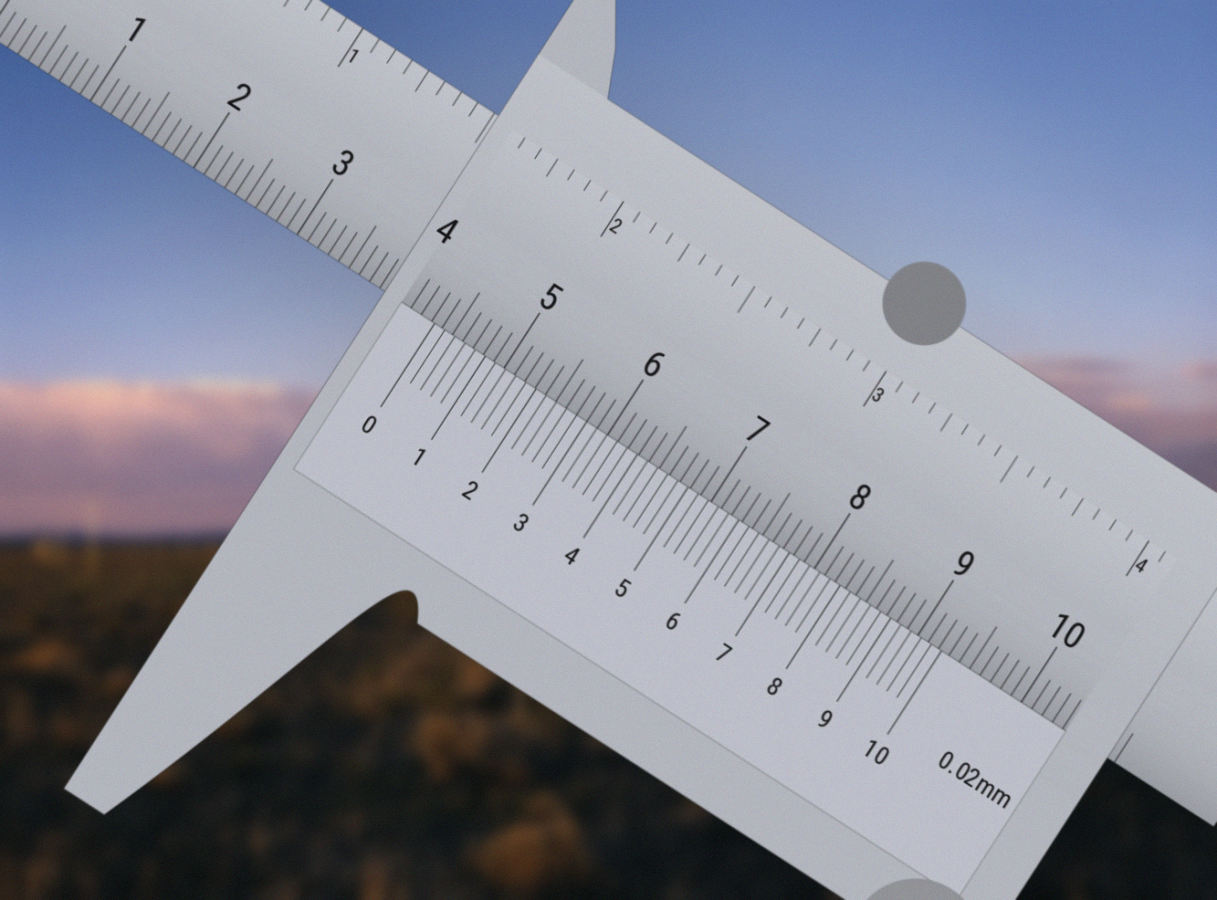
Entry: 43.3; mm
